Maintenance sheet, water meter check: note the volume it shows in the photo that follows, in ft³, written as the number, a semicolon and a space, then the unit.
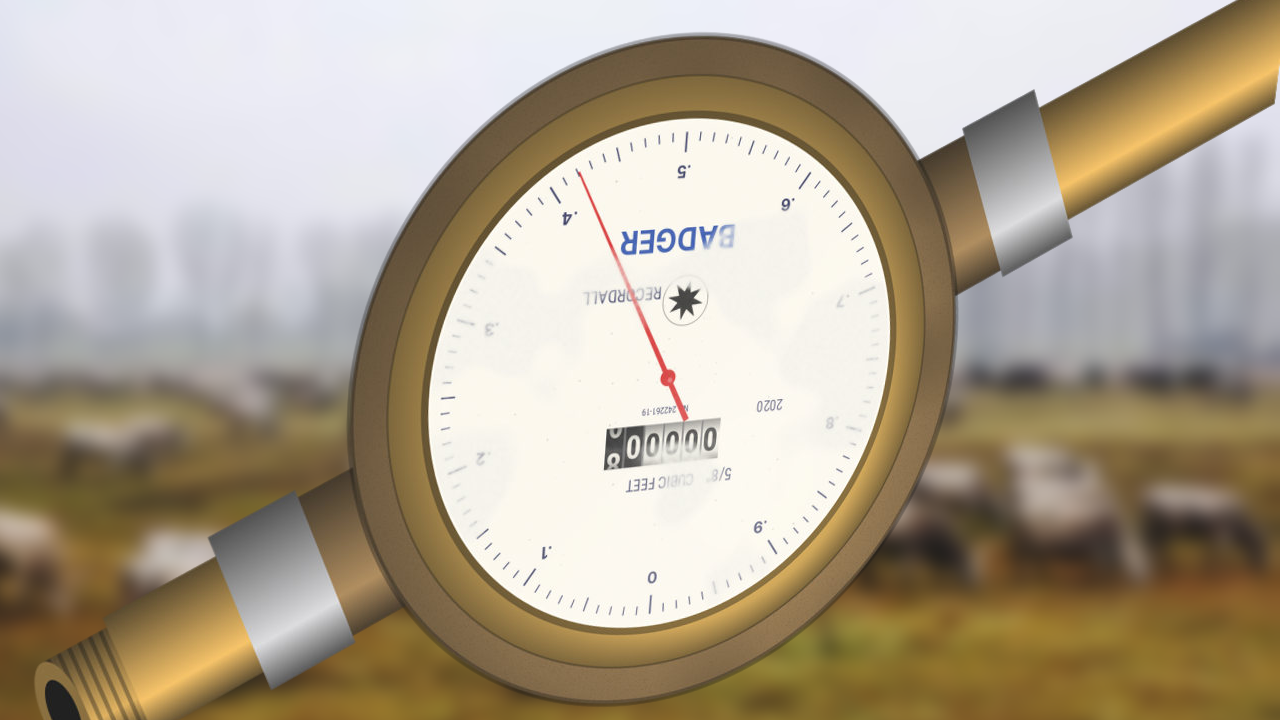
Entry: 8.42; ft³
